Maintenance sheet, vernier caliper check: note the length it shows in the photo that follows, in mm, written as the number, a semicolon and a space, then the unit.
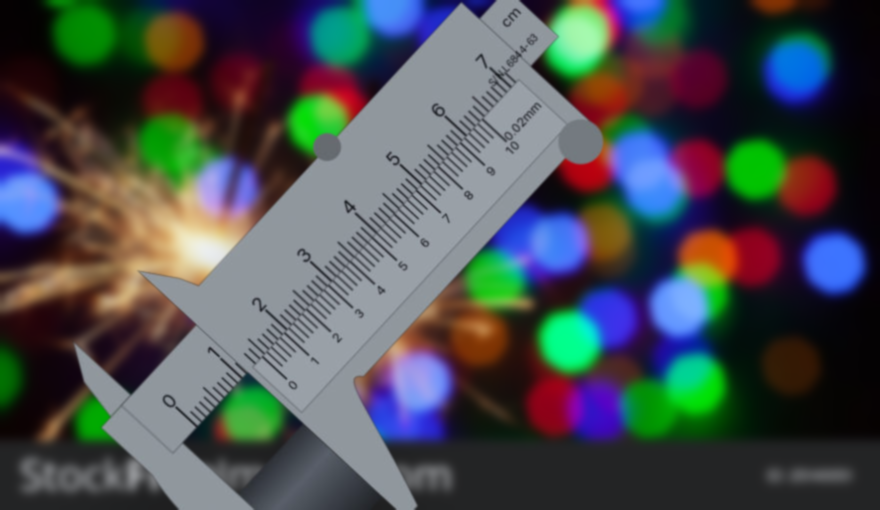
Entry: 14.5; mm
